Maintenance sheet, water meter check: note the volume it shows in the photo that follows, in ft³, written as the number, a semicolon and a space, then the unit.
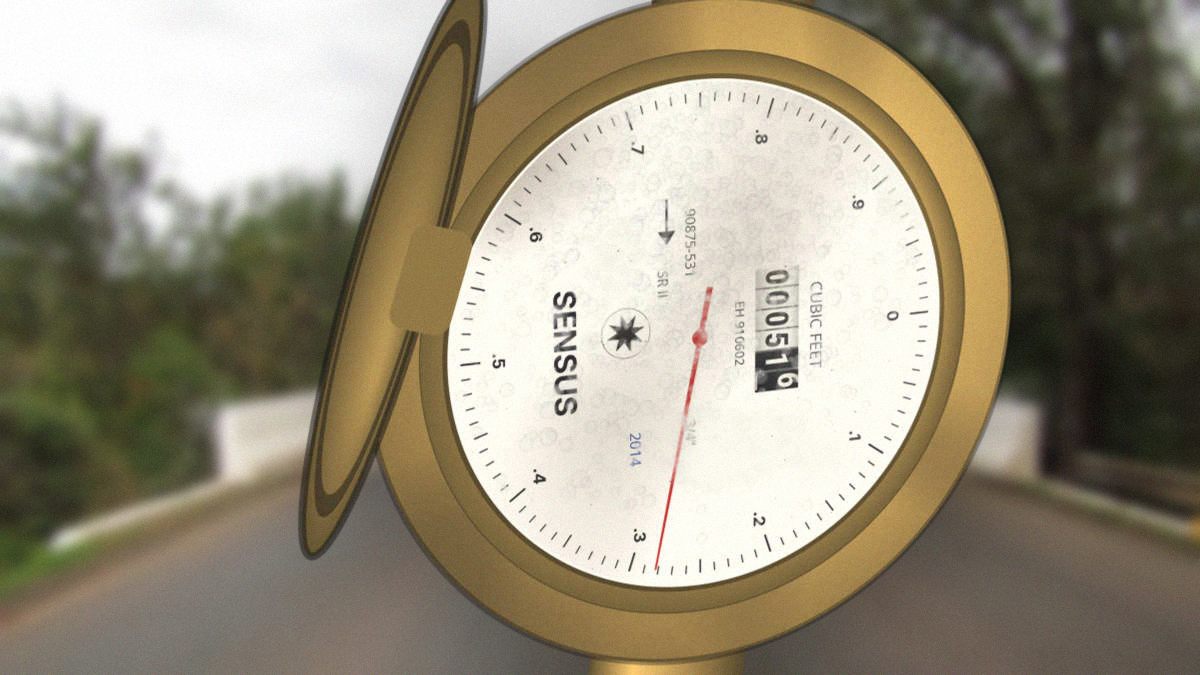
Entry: 516.28; ft³
